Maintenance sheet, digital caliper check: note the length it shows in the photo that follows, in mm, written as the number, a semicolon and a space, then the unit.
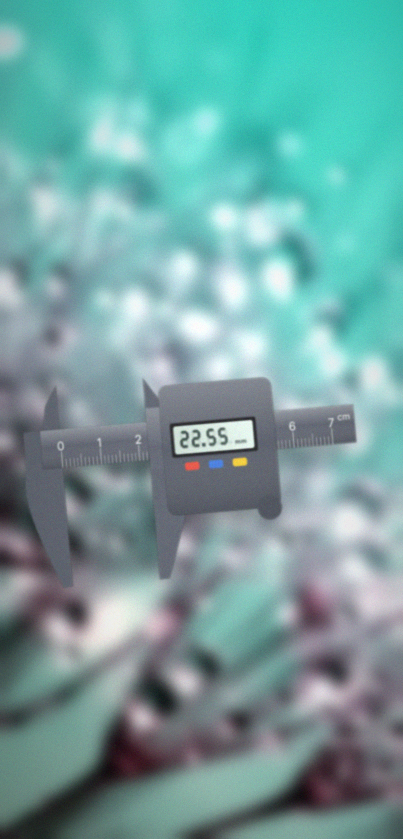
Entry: 22.55; mm
